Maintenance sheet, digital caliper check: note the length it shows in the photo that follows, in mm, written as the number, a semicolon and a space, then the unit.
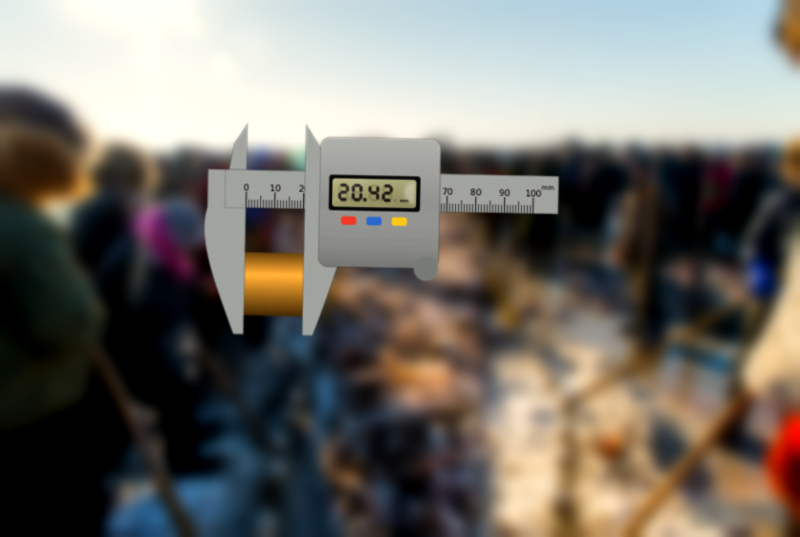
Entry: 20.42; mm
